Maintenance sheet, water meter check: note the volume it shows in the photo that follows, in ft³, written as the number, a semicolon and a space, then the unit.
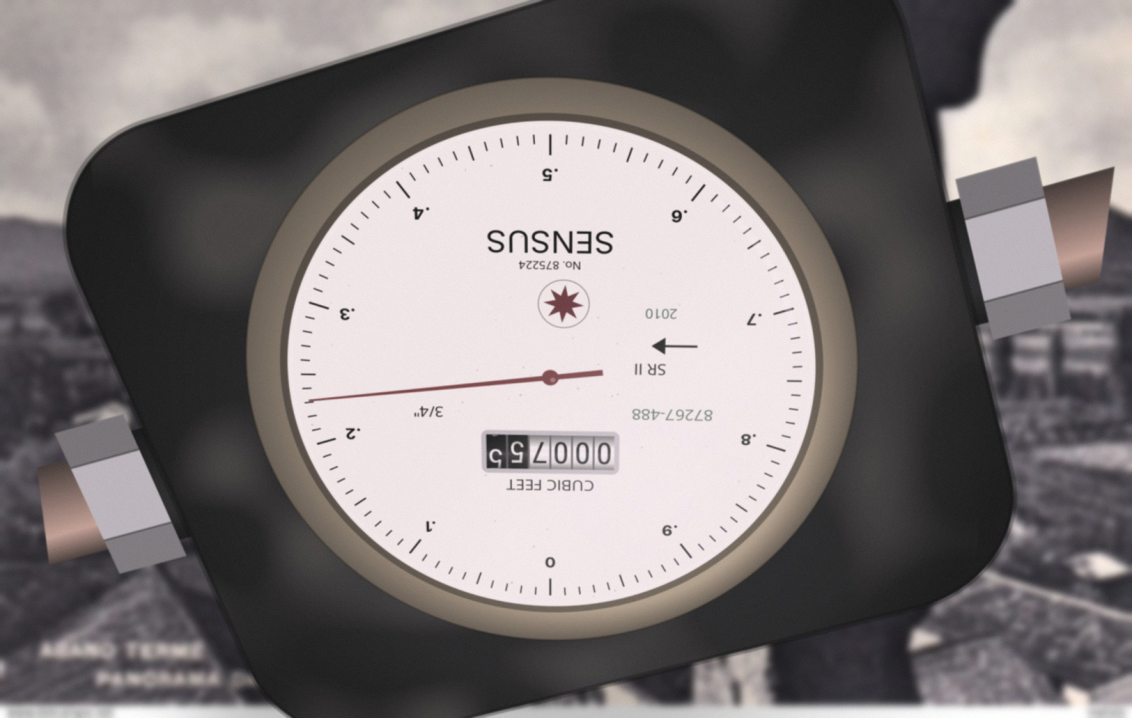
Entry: 755.23; ft³
